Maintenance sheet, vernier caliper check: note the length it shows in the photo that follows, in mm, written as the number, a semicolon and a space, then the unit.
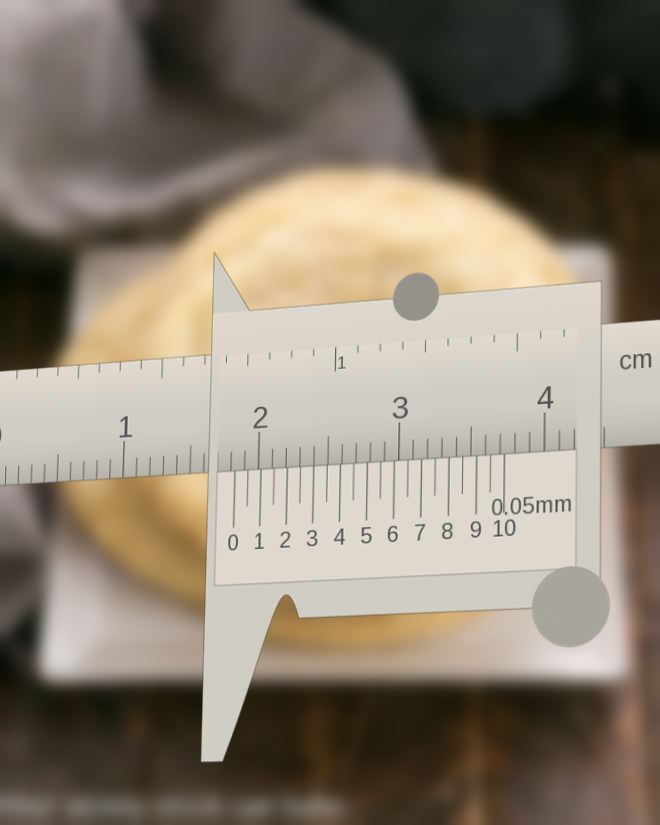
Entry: 18.3; mm
